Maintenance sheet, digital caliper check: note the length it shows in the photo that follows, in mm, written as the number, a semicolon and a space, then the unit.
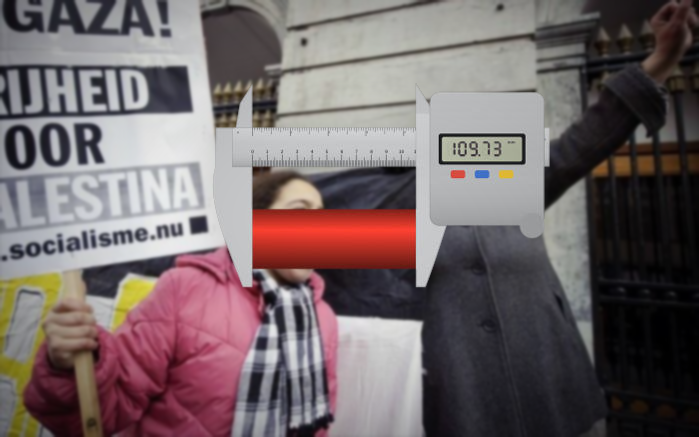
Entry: 109.73; mm
